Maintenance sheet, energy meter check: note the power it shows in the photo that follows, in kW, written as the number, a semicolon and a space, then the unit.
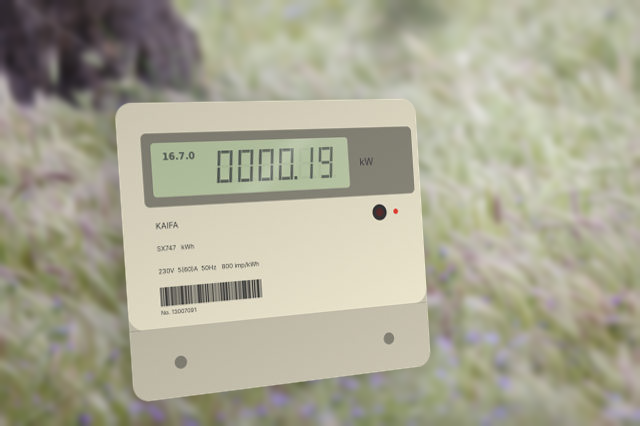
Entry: 0.19; kW
